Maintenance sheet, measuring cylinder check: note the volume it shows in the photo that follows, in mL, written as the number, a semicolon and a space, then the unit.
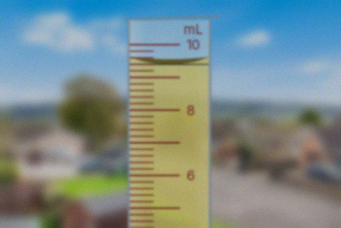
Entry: 9.4; mL
